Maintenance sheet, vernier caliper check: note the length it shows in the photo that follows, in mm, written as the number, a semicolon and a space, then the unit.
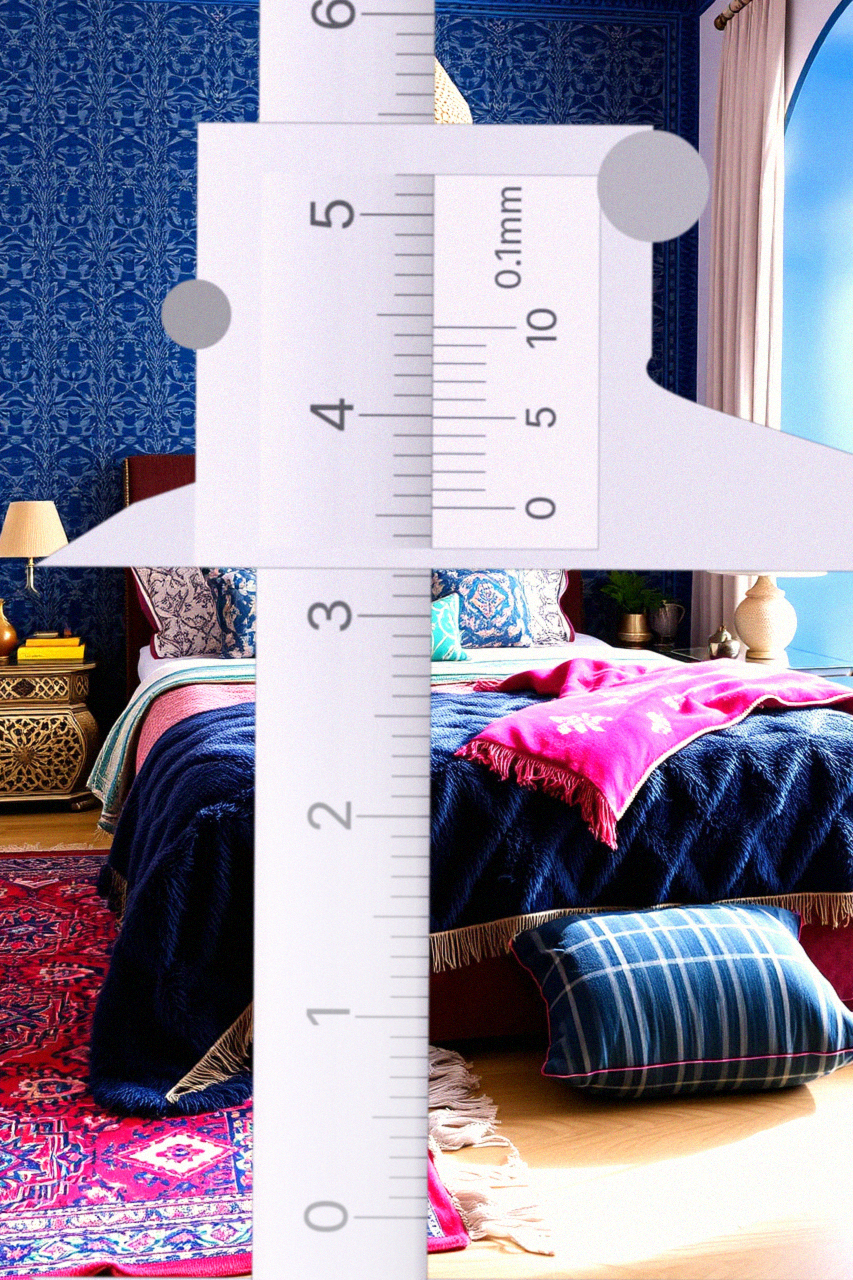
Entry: 35.4; mm
